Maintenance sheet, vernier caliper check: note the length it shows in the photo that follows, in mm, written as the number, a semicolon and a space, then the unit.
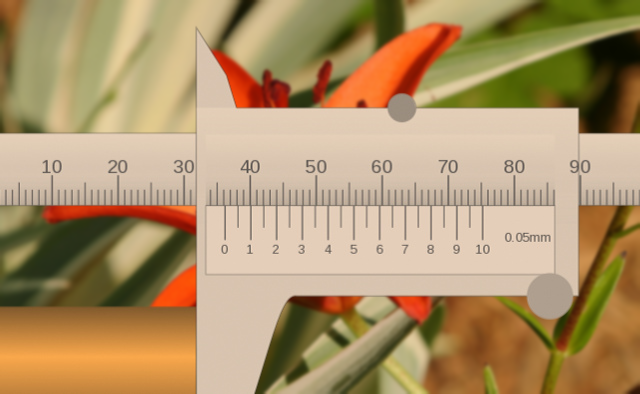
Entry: 36.2; mm
